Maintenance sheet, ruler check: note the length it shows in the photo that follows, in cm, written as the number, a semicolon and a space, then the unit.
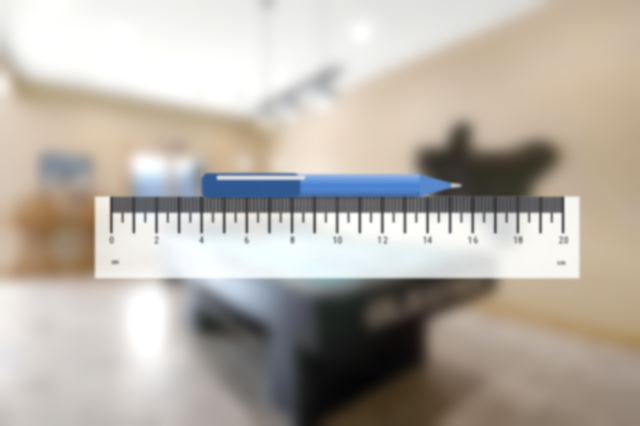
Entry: 11.5; cm
